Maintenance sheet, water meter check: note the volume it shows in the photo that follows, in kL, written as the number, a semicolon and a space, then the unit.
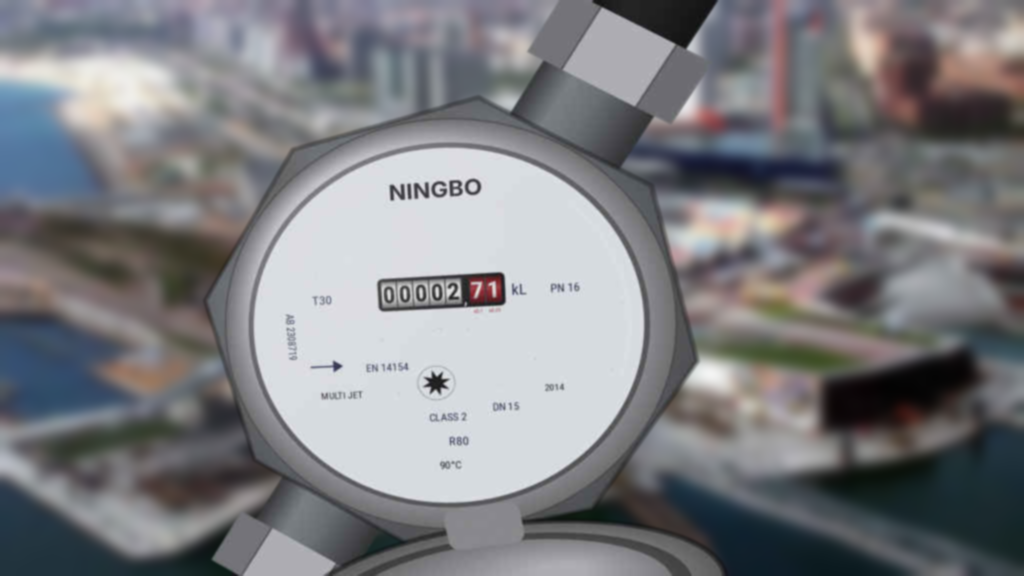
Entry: 2.71; kL
